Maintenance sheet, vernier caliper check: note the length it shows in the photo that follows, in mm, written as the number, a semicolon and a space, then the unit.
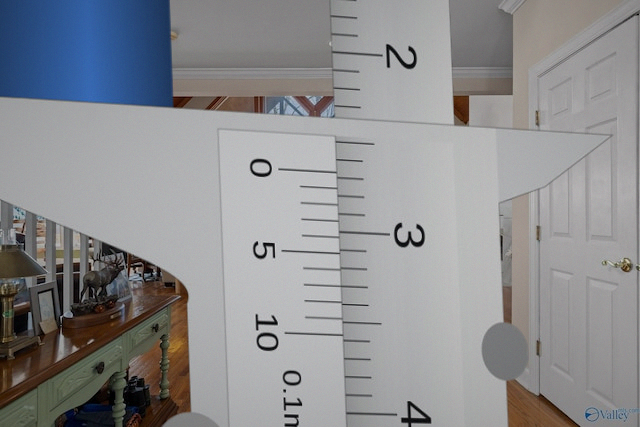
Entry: 26.7; mm
